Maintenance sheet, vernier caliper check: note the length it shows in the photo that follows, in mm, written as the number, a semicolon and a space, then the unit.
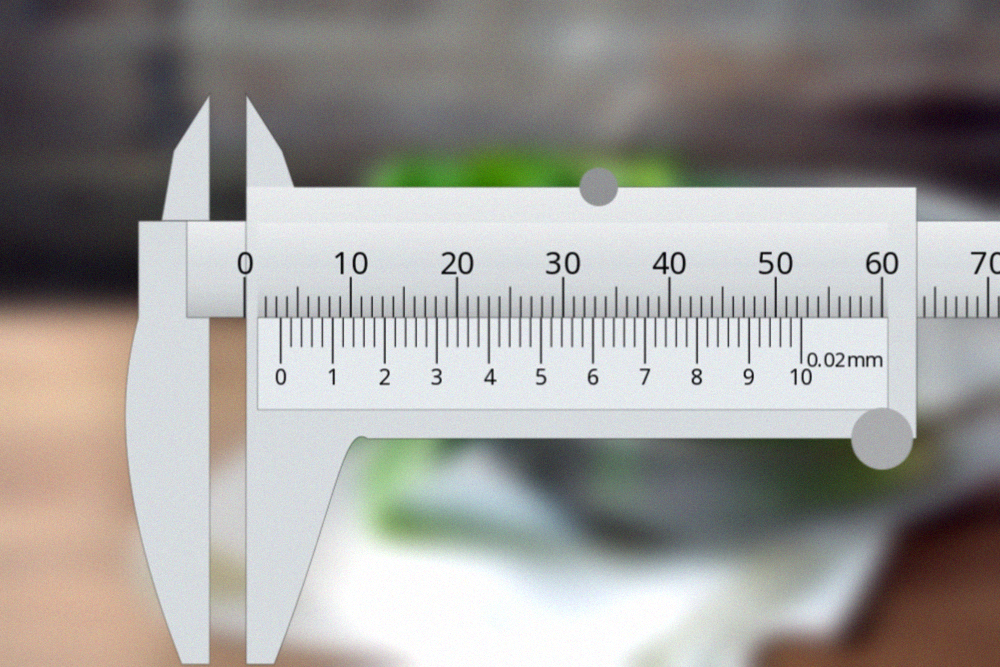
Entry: 3.4; mm
